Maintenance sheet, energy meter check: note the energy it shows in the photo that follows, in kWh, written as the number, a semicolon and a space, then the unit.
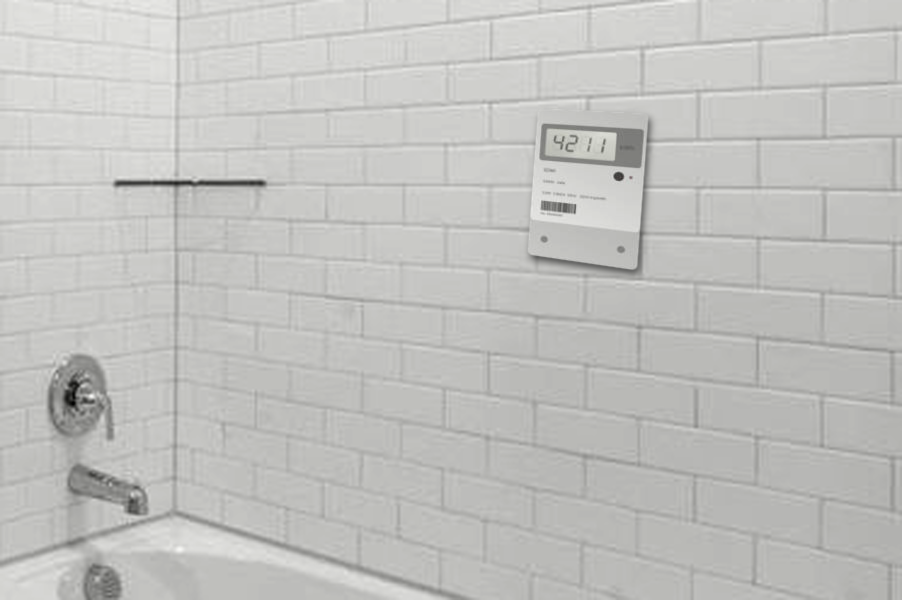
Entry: 4211; kWh
